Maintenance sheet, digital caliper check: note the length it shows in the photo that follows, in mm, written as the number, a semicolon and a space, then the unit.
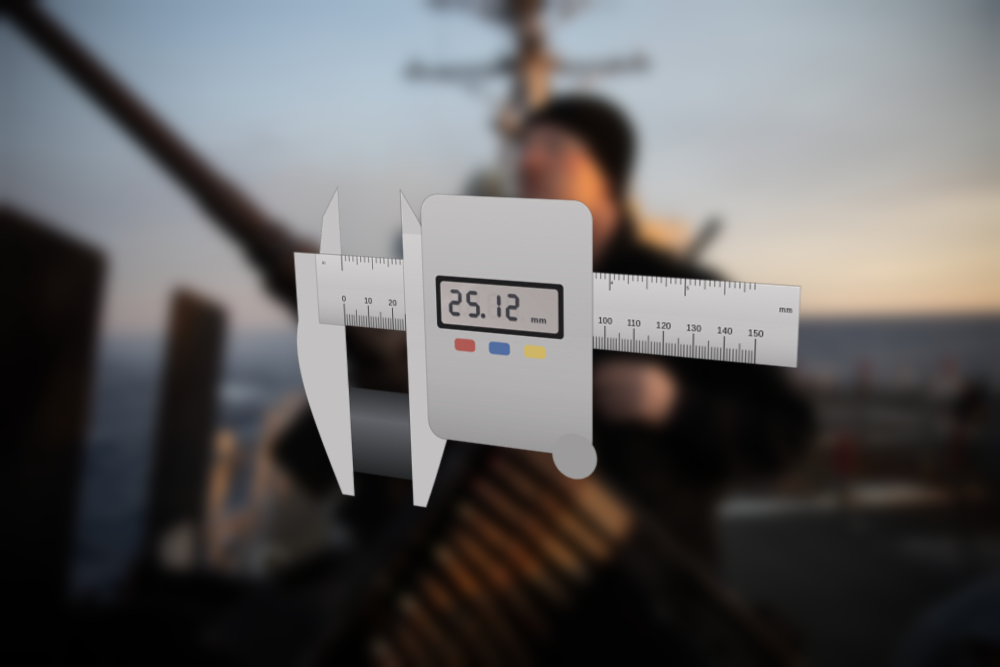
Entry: 25.12; mm
